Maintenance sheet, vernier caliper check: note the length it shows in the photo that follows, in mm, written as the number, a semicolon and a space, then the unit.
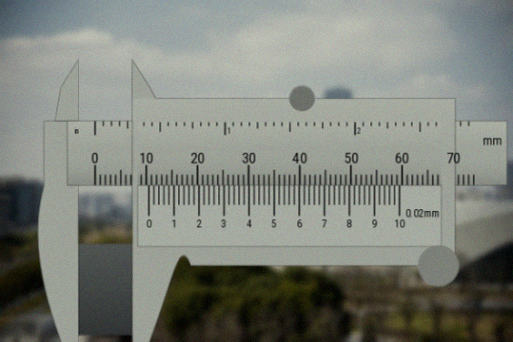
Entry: 10.5; mm
